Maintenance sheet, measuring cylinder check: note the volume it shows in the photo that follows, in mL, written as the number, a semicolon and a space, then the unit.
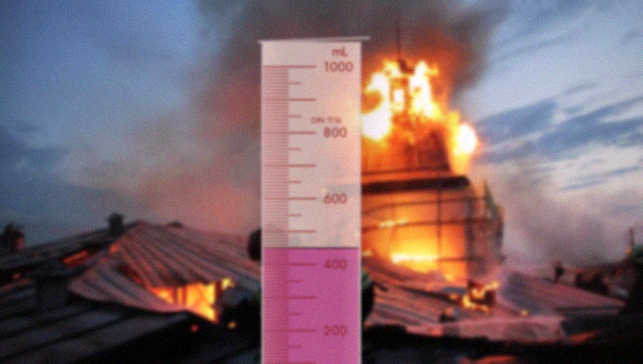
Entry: 450; mL
